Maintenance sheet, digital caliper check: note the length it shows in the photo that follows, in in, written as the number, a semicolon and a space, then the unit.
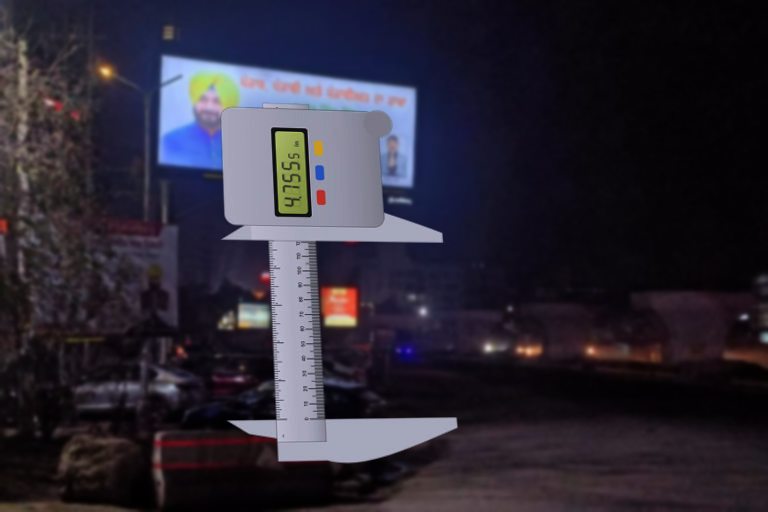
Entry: 4.7555; in
